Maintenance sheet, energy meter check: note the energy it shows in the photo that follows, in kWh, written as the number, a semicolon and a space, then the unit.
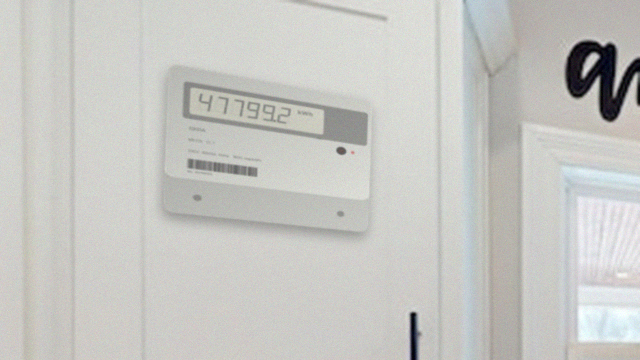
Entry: 47799.2; kWh
